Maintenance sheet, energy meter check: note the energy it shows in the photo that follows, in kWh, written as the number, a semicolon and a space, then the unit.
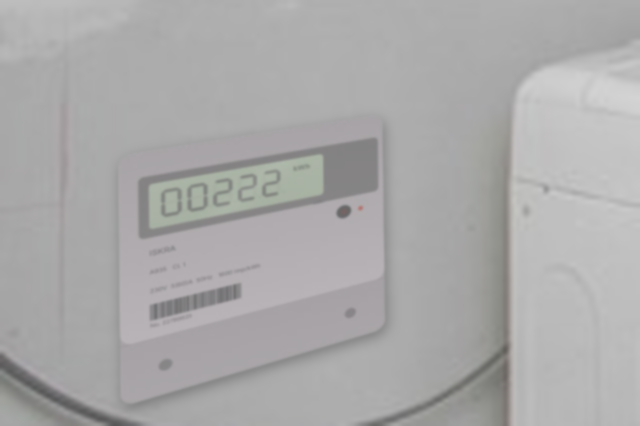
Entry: 222; kWh
